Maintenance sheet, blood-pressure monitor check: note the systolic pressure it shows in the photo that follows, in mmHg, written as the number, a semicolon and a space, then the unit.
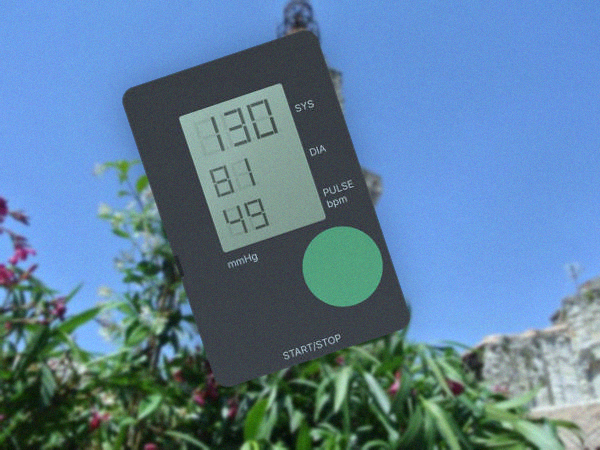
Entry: 130; mmHg
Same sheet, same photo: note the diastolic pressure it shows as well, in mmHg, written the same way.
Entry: 81; mmHg
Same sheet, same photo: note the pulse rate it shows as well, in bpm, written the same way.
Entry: 49; bpm
